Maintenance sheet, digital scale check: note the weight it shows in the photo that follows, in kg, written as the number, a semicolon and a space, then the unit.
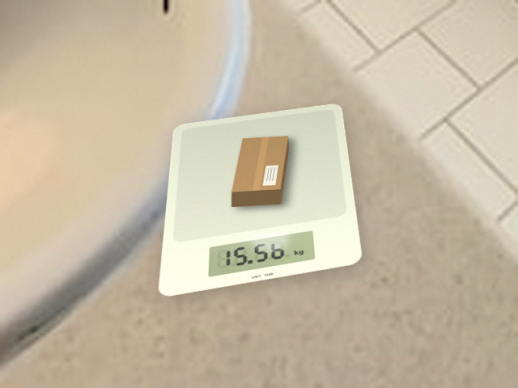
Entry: 15.56; kg
